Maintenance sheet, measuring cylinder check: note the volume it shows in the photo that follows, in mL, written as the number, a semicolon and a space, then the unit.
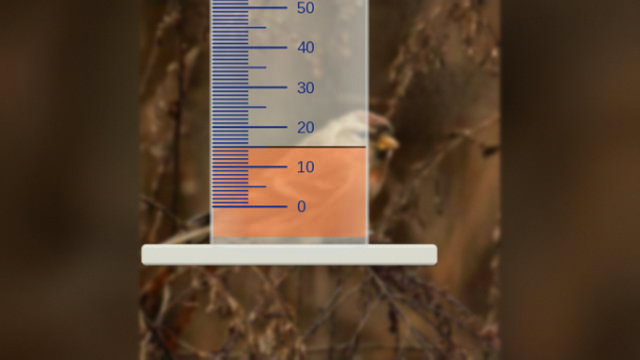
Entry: 15; mL
